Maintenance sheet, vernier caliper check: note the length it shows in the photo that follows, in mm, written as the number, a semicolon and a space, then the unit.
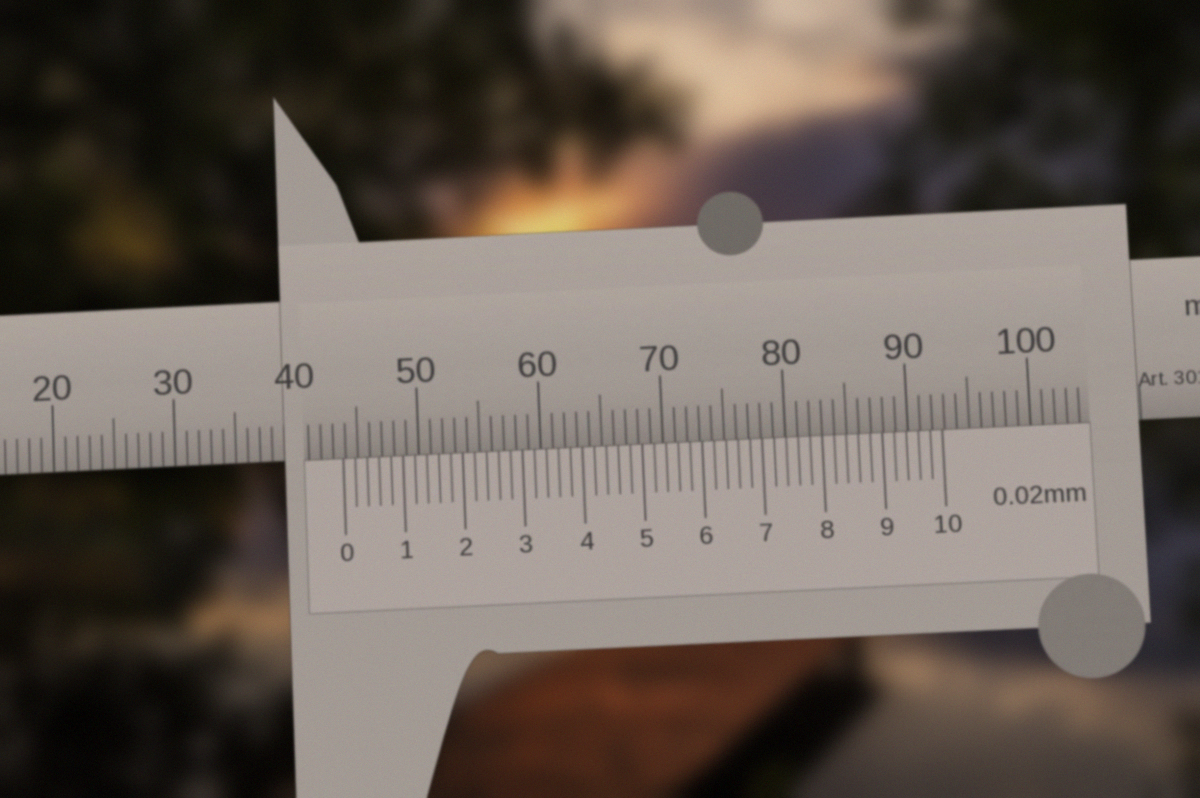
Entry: 43.8; mm
